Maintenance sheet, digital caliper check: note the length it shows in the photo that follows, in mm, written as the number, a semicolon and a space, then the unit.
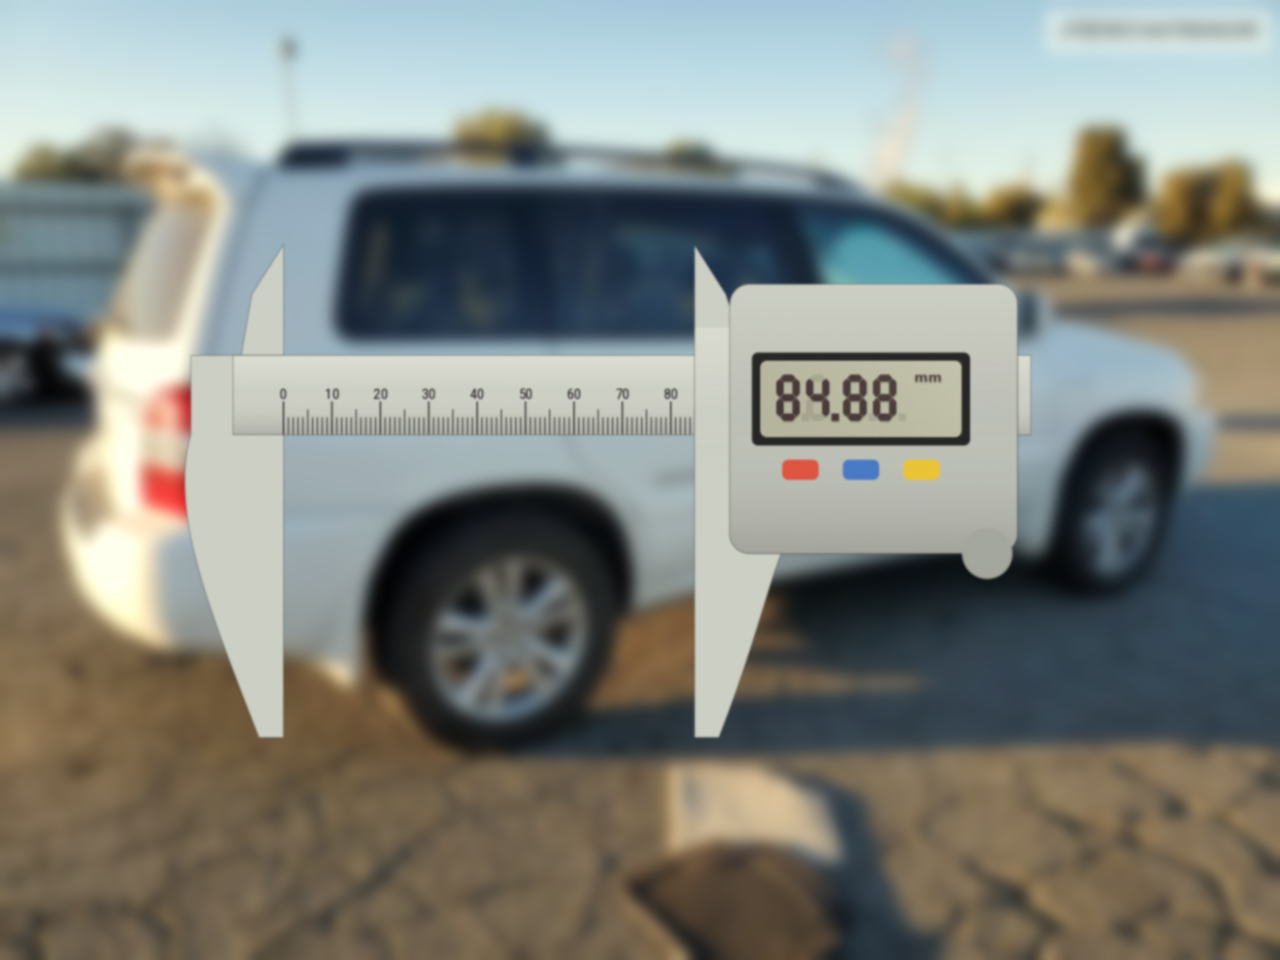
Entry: 84.88; mm
